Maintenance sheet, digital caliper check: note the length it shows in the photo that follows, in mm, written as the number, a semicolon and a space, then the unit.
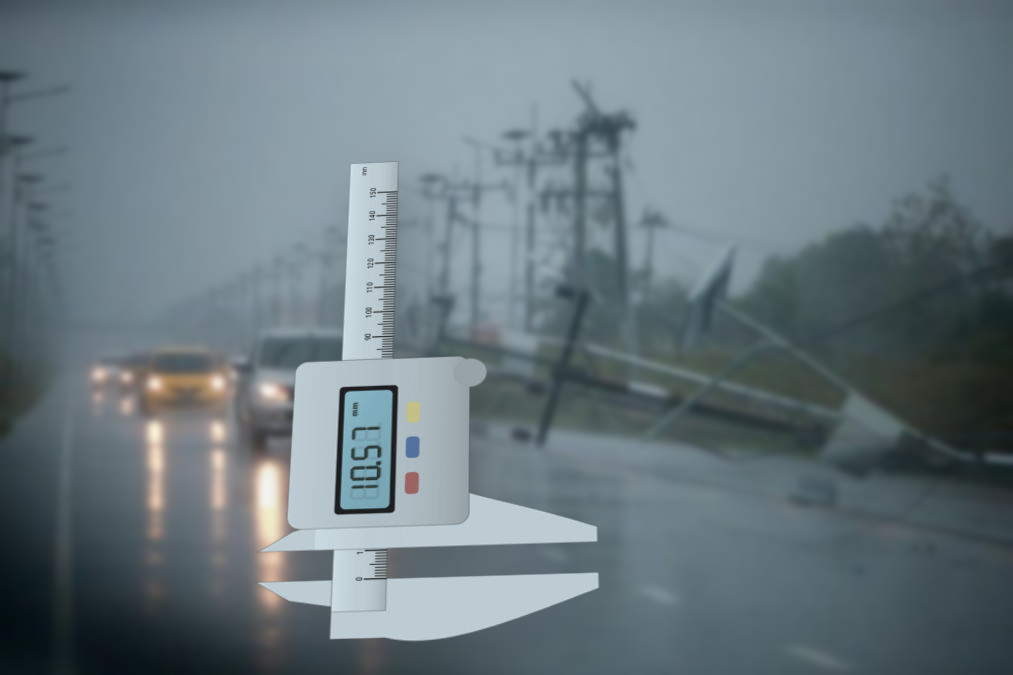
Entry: 10.57; mm
